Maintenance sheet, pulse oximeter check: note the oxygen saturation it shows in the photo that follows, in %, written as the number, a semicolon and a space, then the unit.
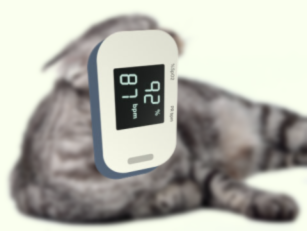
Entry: 92; %
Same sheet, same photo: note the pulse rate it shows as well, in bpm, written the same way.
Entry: 87; bpm
